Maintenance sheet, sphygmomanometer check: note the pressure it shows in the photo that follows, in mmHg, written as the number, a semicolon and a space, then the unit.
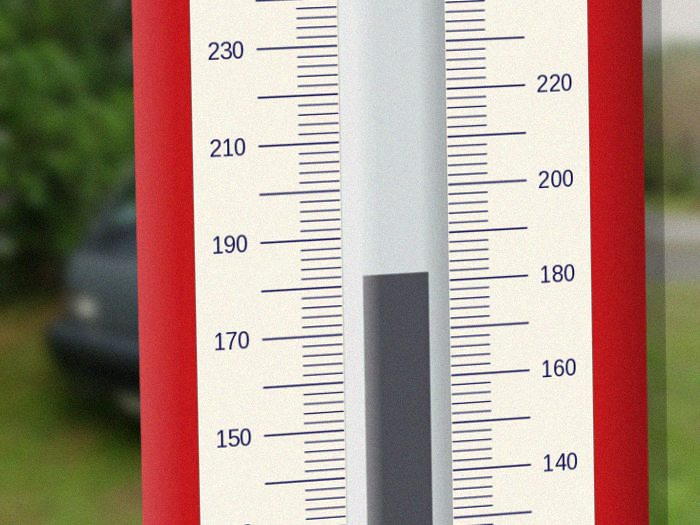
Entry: 182; mmHg
